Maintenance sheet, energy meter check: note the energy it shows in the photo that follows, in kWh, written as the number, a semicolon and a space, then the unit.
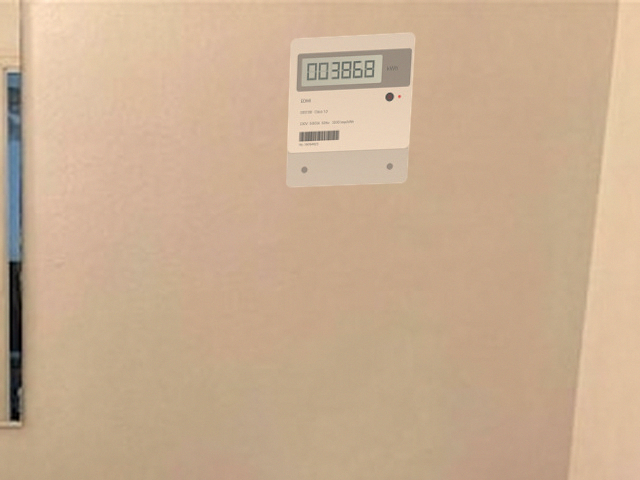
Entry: 3868; kWh
